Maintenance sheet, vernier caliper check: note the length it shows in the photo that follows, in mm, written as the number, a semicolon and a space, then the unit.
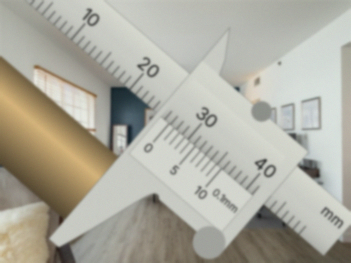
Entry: 26.8; mm
